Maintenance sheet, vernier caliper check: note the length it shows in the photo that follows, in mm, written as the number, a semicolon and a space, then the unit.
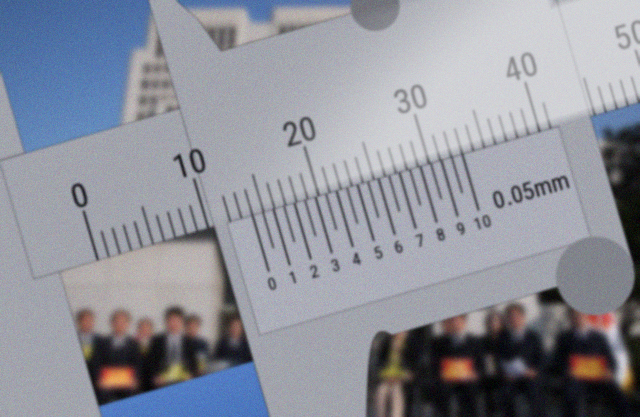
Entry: 14.0; mm
